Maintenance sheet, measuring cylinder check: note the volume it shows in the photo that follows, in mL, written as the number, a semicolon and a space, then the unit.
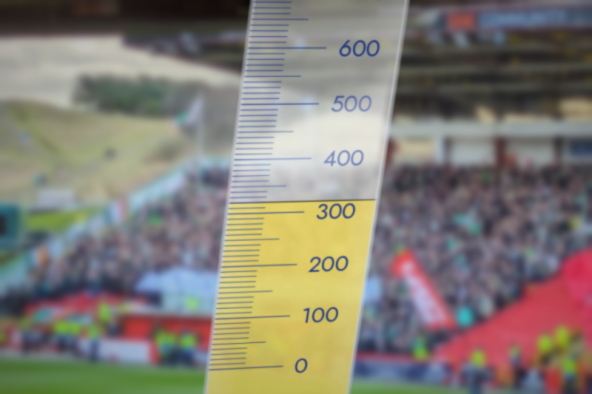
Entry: 320; mL
